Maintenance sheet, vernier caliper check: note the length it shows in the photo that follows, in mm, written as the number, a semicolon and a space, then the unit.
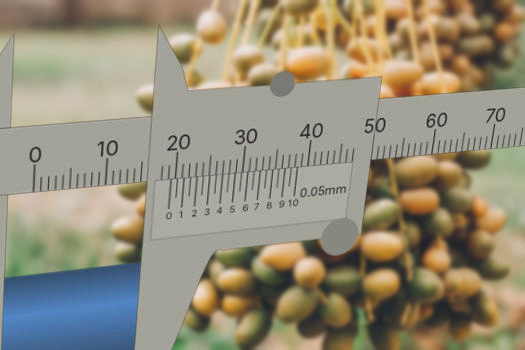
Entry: 19.4; mm
